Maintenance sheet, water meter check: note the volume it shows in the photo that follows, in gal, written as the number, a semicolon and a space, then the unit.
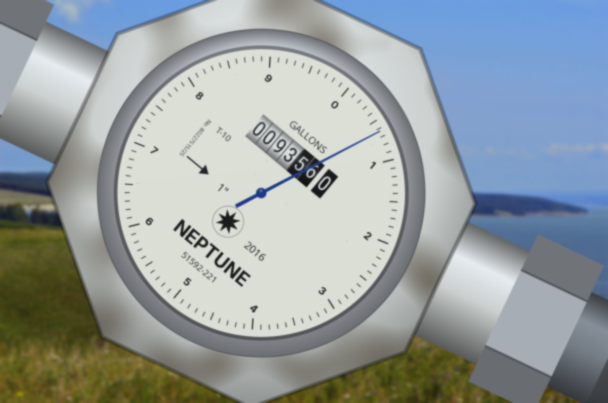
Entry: 93560.6; gal
